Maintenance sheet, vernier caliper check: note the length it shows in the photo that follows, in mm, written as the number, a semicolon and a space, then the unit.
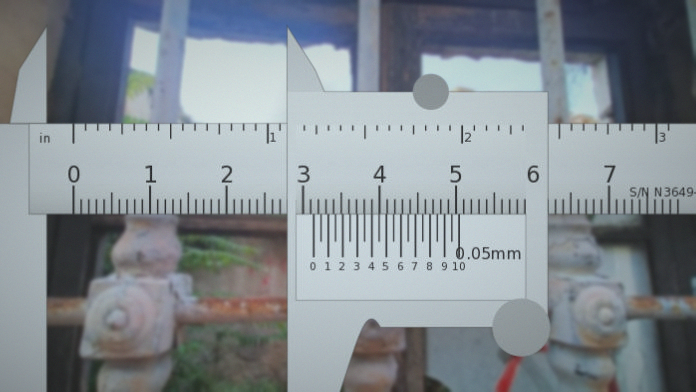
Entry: 31.4; mm
